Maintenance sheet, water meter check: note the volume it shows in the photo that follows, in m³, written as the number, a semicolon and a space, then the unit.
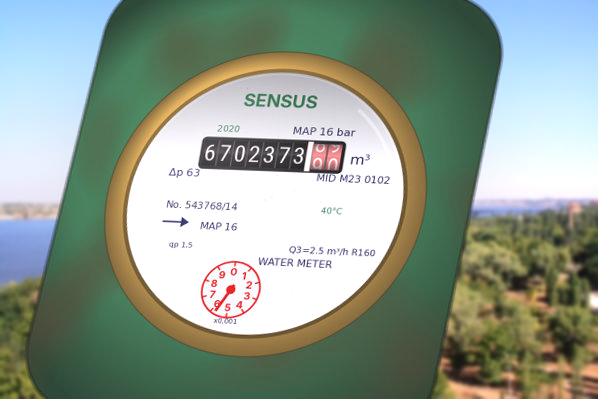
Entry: 6702373.895; m³
